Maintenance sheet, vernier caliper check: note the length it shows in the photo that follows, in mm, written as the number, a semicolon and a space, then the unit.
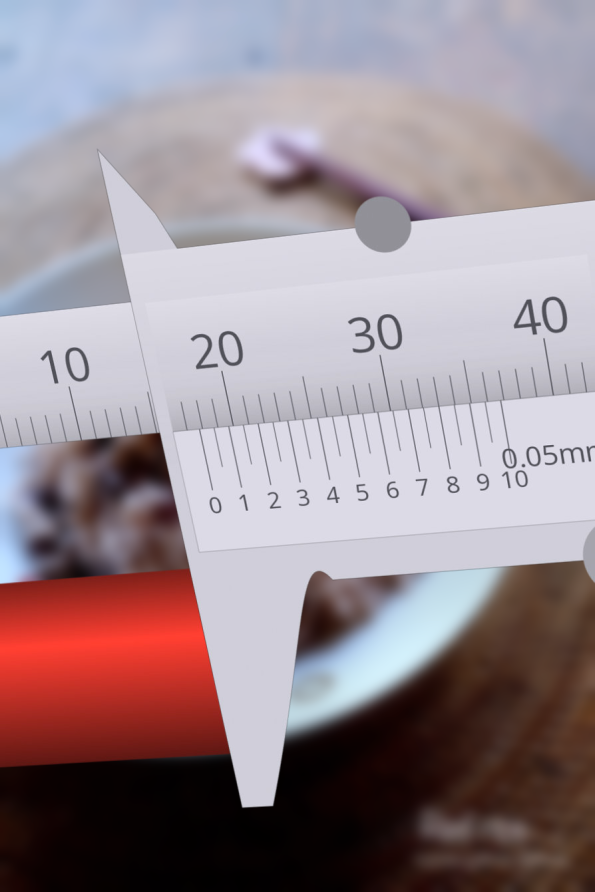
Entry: 17.8; mm
